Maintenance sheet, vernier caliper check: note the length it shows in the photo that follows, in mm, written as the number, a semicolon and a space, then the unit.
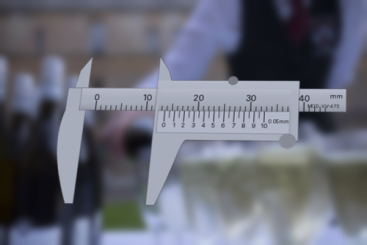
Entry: 13.6; mm
